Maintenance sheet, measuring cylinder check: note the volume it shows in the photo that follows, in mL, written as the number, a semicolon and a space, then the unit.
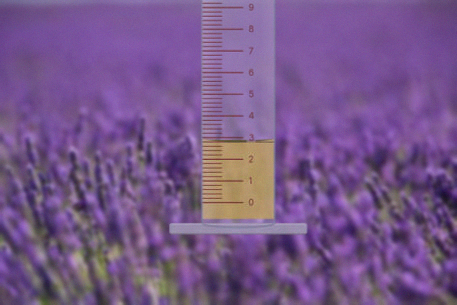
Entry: 2.8; mL
